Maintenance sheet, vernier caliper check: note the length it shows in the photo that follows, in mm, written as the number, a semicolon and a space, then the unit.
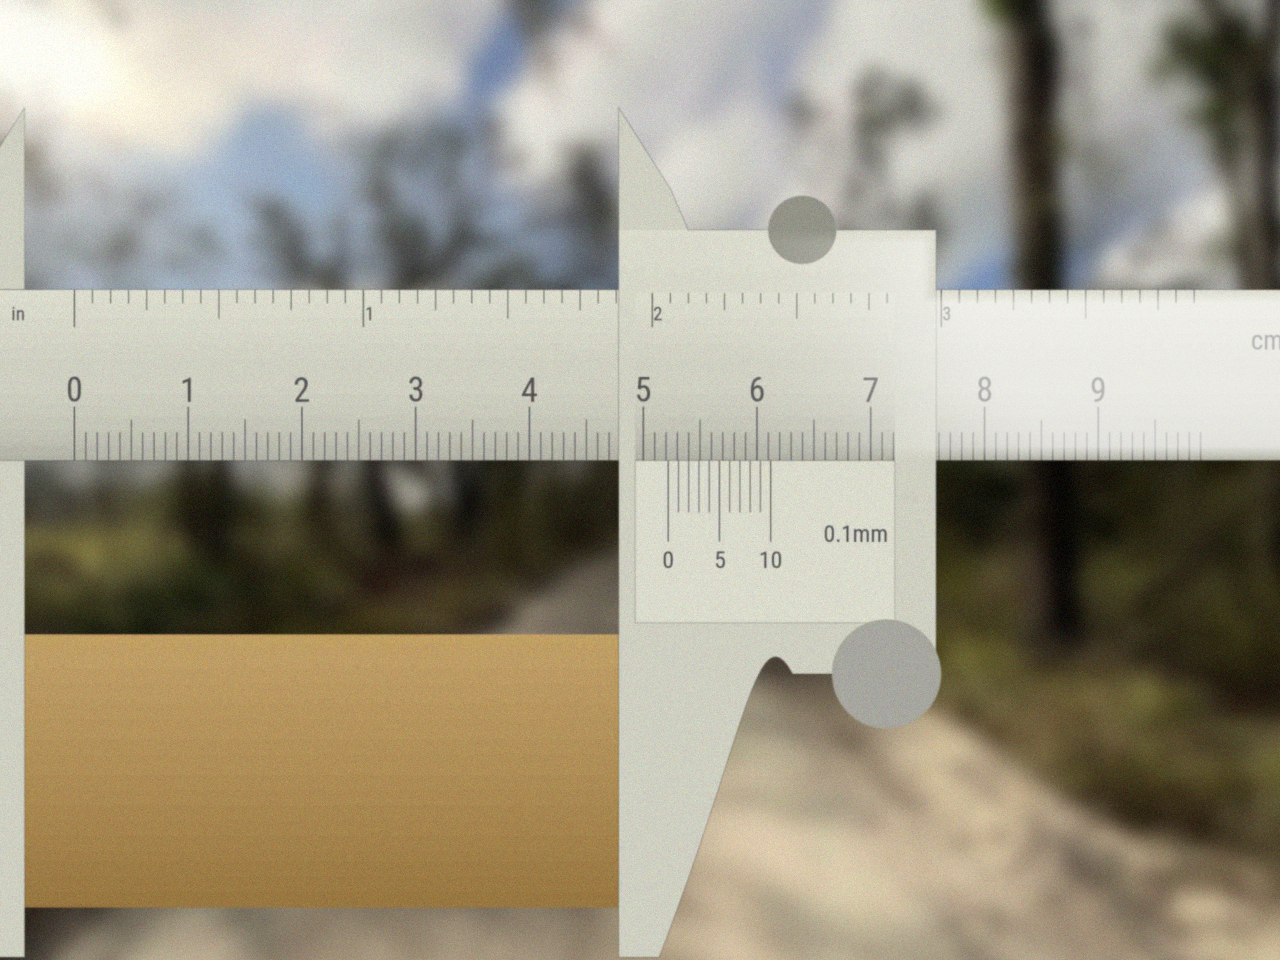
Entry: 52.2; mm
